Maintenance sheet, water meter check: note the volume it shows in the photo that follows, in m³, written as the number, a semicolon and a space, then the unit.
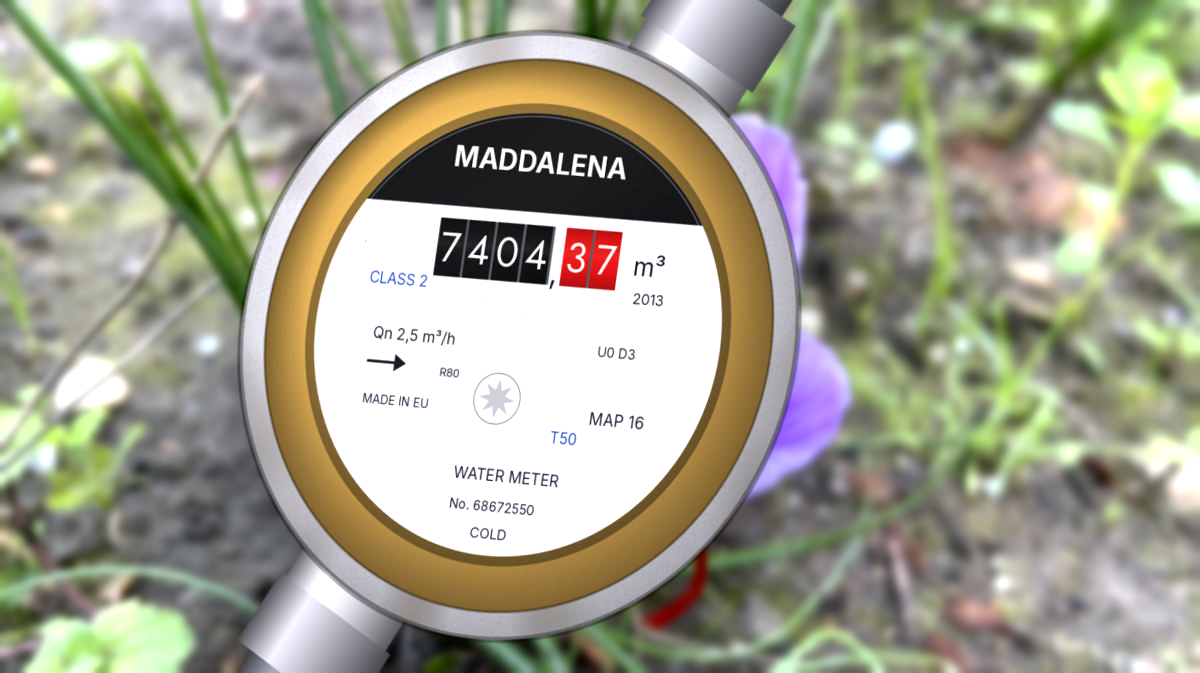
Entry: 7404.37; m³
